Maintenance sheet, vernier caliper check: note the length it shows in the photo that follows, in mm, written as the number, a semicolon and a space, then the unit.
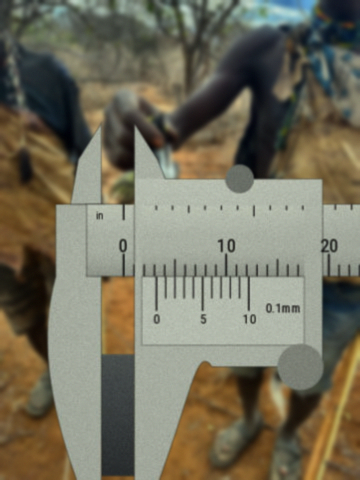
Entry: 3.2; mm
